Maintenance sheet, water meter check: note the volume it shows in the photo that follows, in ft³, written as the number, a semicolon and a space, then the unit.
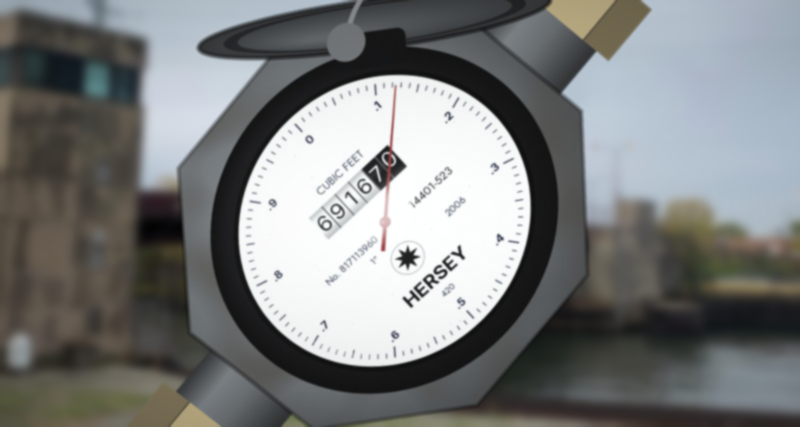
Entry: 691670.12; ft³
